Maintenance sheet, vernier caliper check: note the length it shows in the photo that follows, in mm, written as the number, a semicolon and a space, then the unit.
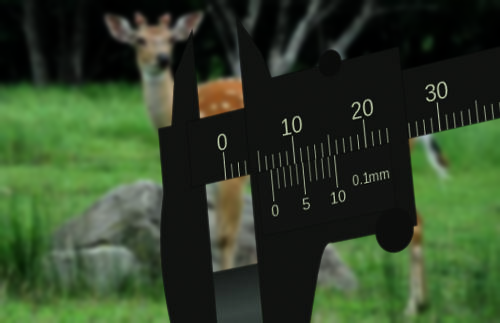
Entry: 6.6; mm
